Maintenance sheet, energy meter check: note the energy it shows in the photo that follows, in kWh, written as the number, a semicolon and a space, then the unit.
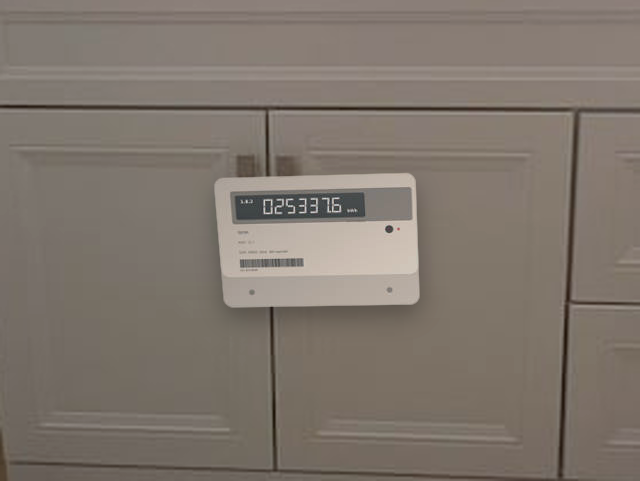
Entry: 25337.6; kWh
